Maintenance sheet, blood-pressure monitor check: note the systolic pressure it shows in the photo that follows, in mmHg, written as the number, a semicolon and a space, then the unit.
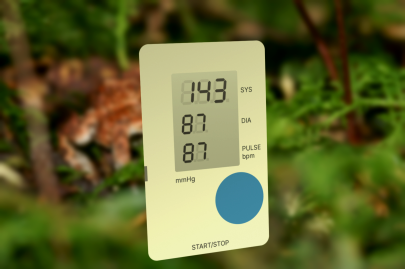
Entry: 143; mmHg
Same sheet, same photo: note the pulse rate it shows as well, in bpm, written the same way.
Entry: 87; bpm
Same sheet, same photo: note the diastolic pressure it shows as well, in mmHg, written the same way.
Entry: 87; mmHg
